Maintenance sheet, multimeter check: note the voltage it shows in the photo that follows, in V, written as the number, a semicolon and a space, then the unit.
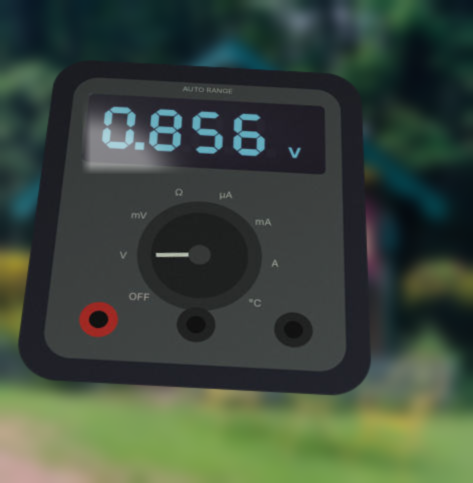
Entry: 0.856; V
